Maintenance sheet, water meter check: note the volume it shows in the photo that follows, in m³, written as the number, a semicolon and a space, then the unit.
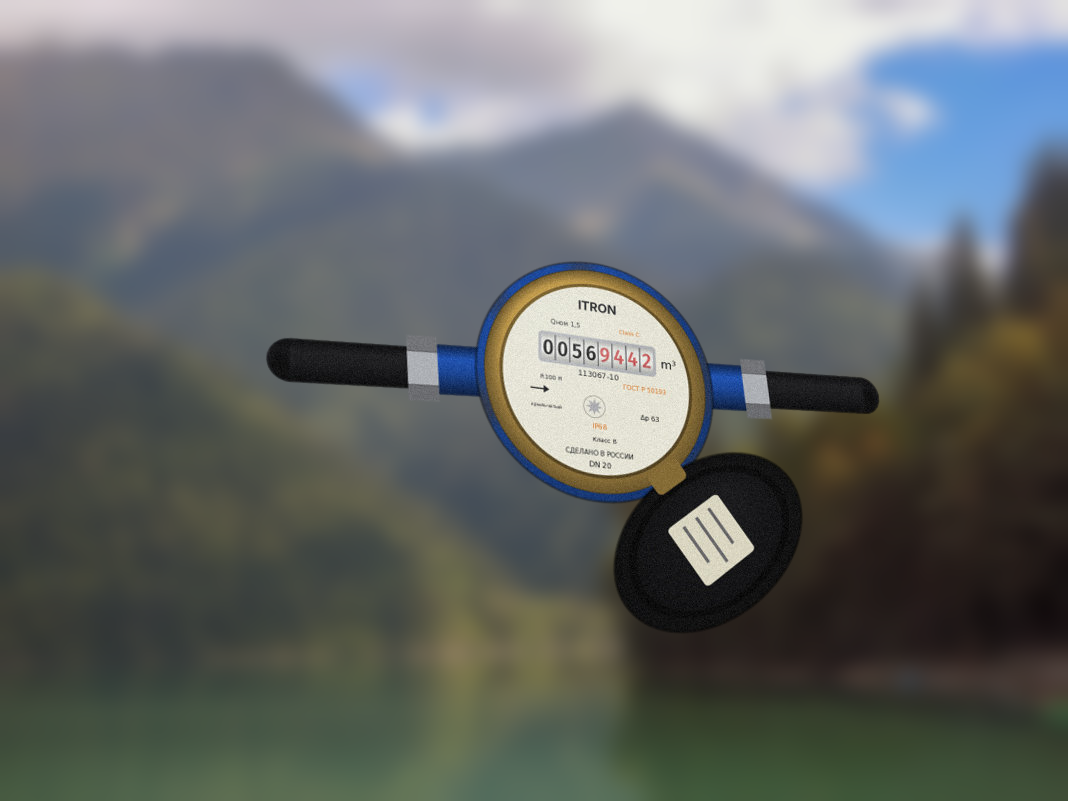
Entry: 56.9442; m³
